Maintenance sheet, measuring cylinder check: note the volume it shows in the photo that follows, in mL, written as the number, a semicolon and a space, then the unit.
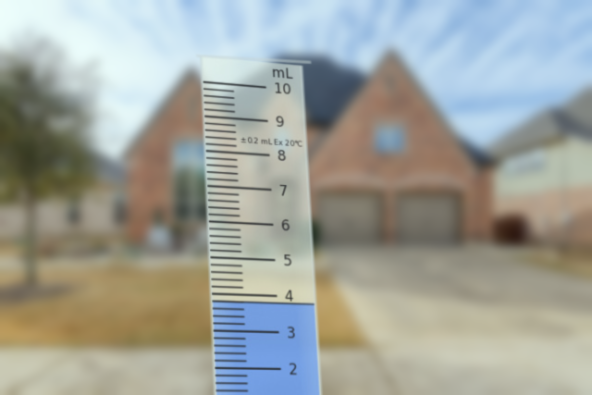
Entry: 3.8; mL
